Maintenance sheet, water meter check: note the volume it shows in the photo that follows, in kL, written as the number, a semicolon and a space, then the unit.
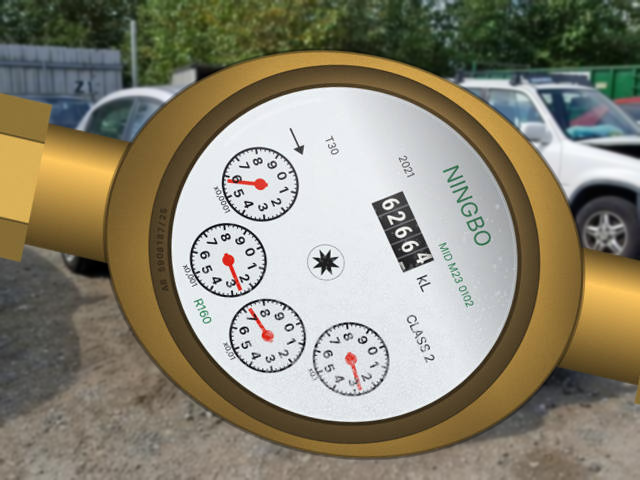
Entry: 62664.2725; kL
